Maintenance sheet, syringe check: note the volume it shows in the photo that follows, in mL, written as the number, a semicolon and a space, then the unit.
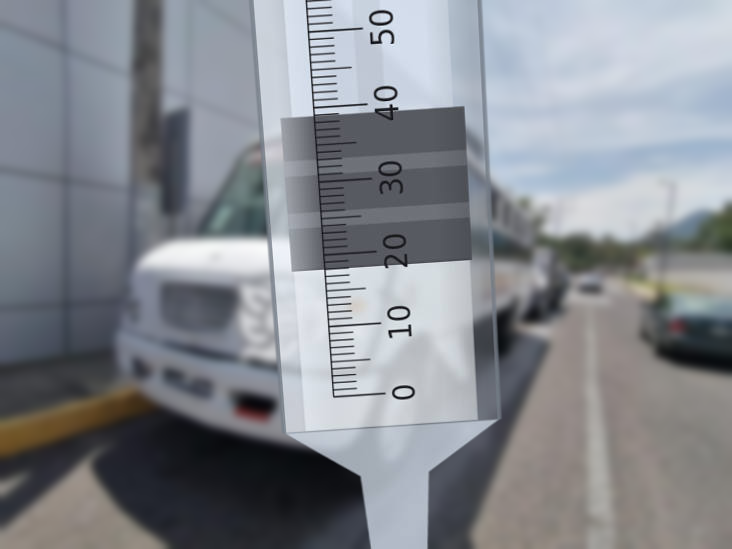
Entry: 18; mL
